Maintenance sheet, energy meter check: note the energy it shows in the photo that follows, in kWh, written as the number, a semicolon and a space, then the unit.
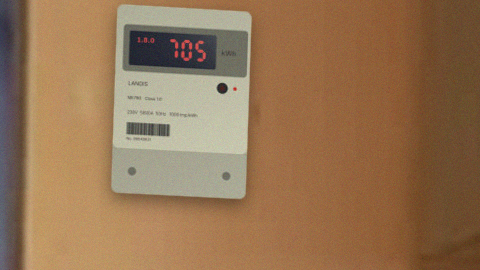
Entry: 705; kWh
